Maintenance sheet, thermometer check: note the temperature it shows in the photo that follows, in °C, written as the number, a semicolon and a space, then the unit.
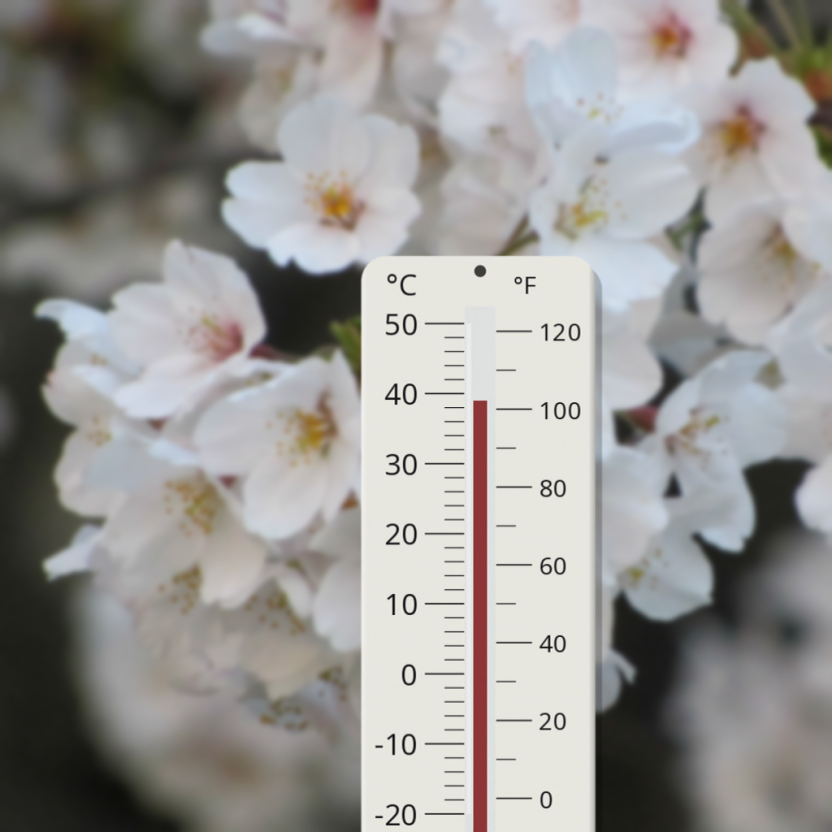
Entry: 39; °C
